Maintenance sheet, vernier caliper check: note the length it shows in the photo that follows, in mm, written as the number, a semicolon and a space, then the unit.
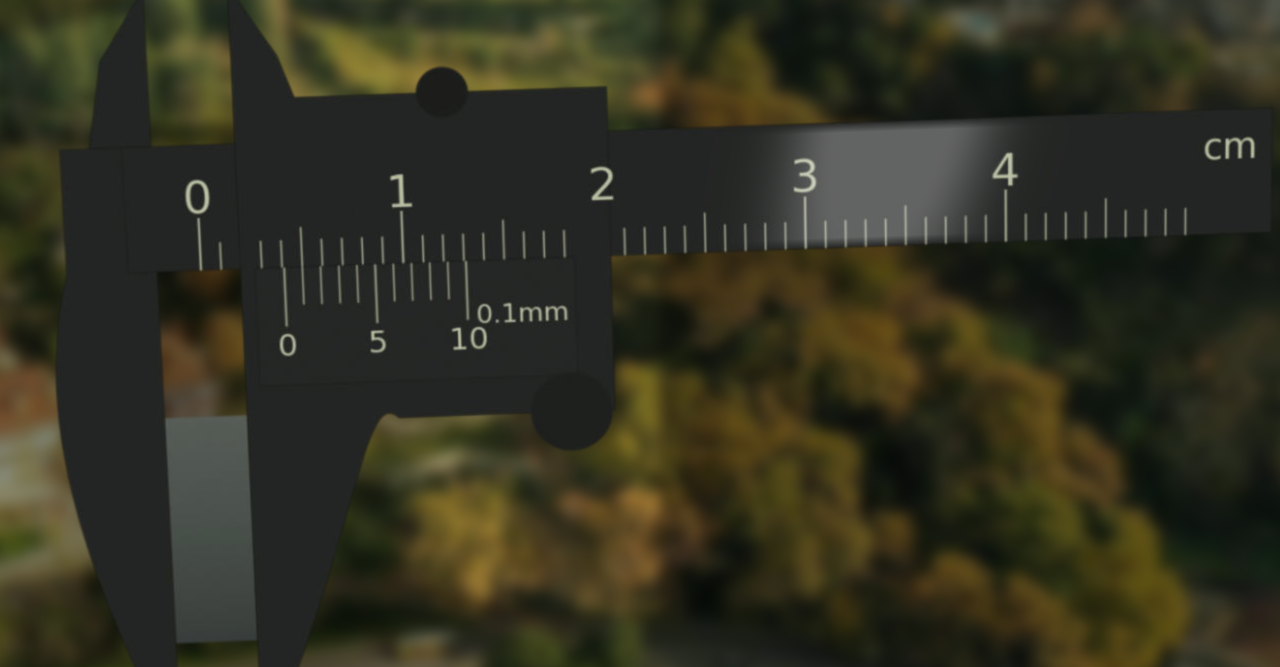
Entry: 4.1; mm
